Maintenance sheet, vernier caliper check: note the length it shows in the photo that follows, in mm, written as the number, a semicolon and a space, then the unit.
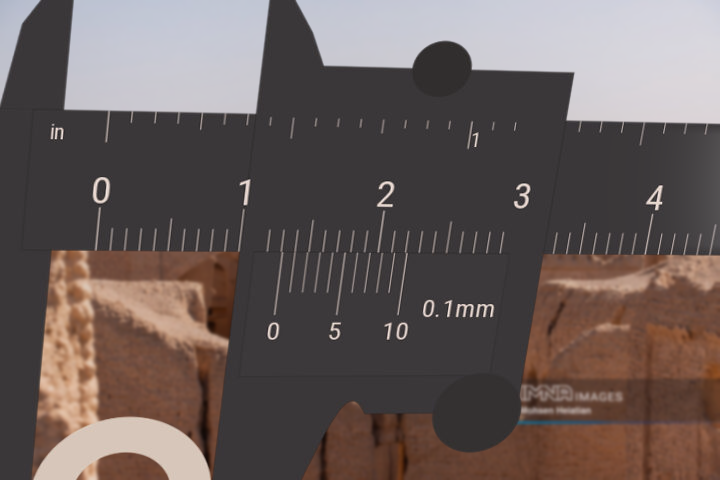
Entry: 13.1; mm
